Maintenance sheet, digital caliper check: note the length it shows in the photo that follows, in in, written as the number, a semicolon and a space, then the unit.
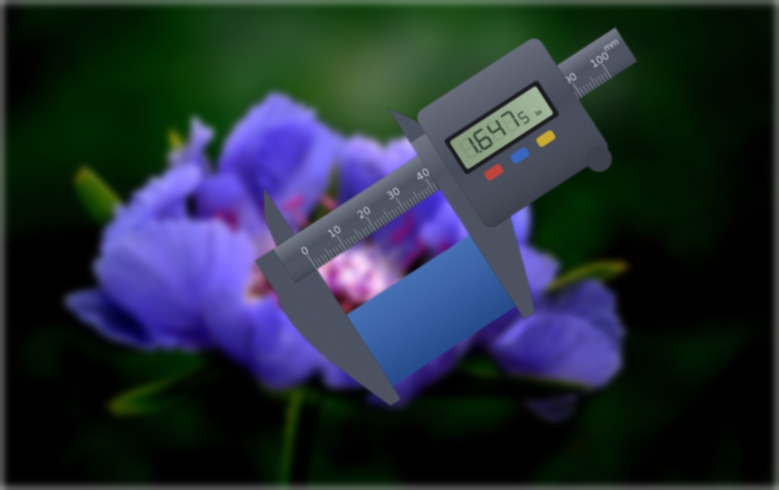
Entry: 1.6475; in
